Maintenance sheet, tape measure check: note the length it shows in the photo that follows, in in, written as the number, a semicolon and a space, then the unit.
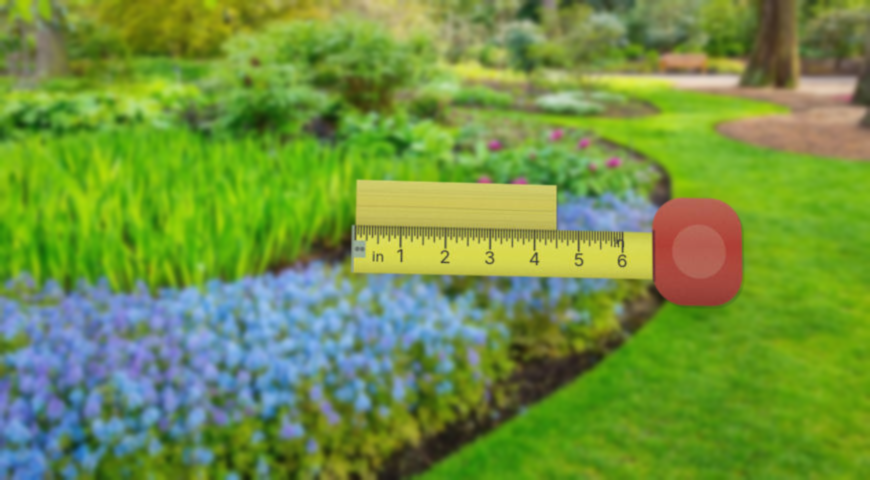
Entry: 4.5; in
